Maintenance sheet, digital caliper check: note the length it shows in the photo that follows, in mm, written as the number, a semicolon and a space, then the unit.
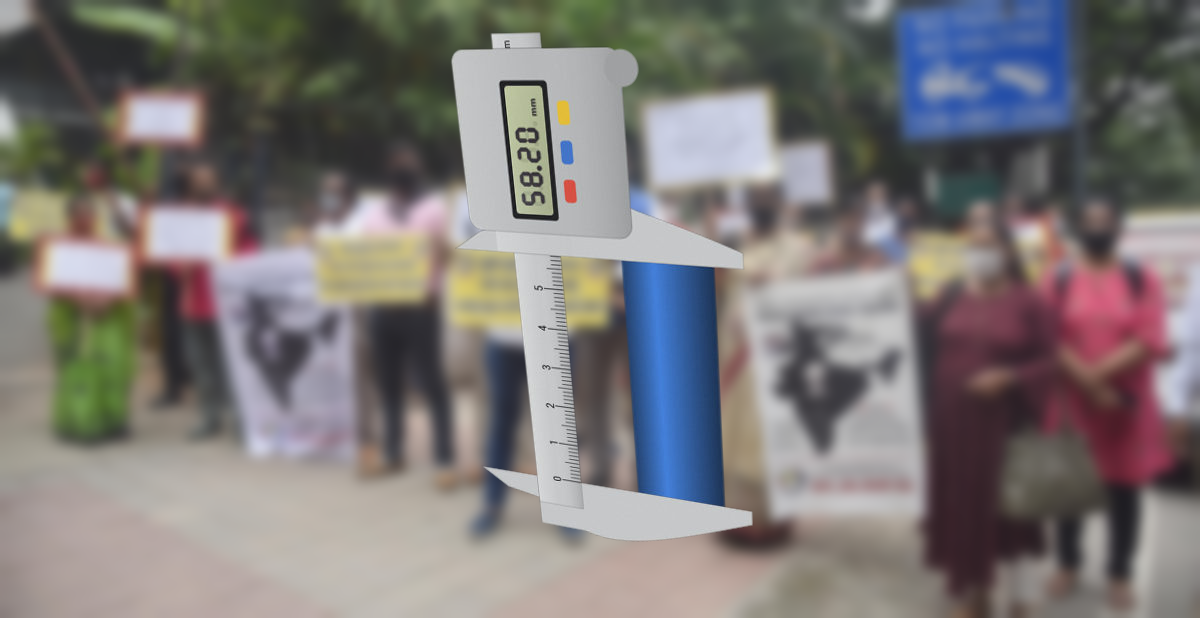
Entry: 58.20; mm
